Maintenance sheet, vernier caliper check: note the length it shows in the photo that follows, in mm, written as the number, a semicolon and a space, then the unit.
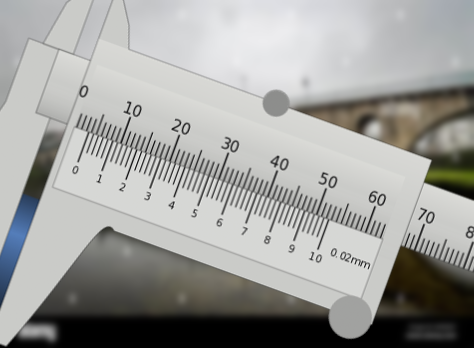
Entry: 3.5; mm
